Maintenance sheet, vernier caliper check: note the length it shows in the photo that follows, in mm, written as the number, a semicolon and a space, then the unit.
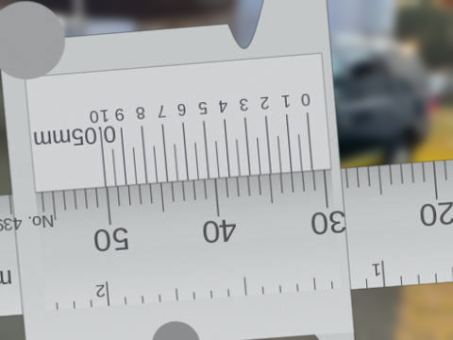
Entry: 31.1; mm
